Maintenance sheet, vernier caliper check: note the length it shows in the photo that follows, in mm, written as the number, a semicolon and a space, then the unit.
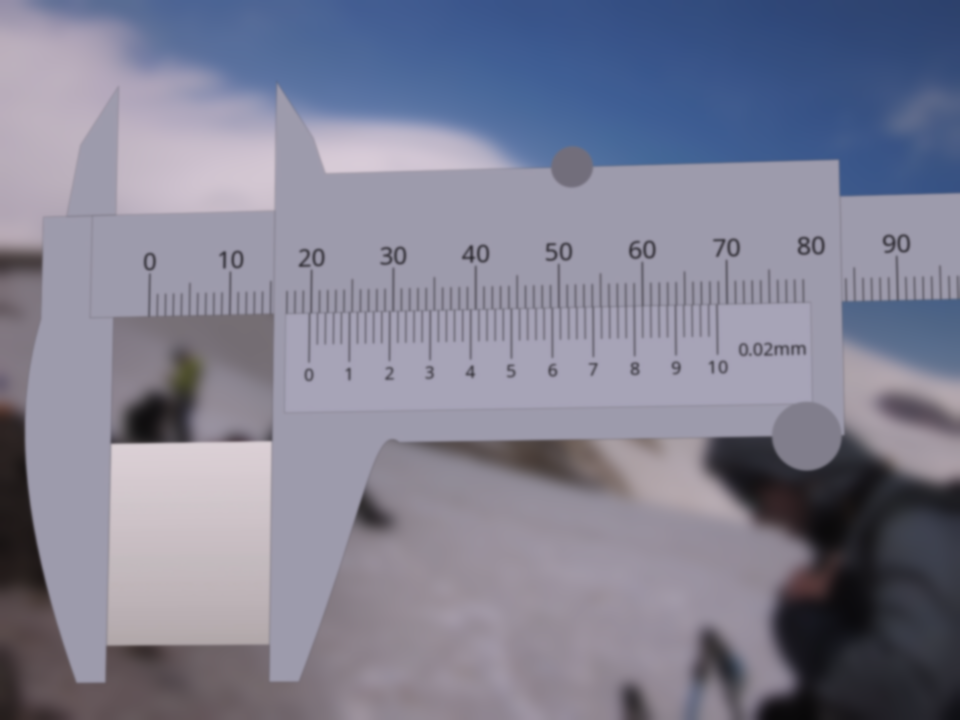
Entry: 19.8; mm
